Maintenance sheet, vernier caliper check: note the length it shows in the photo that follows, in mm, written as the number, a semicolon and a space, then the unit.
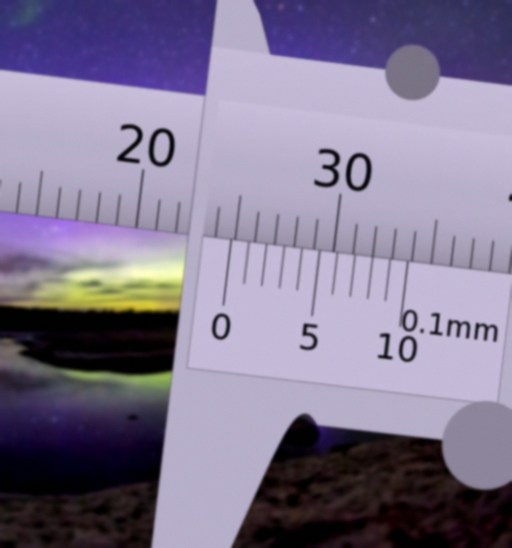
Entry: 24.8; mm
